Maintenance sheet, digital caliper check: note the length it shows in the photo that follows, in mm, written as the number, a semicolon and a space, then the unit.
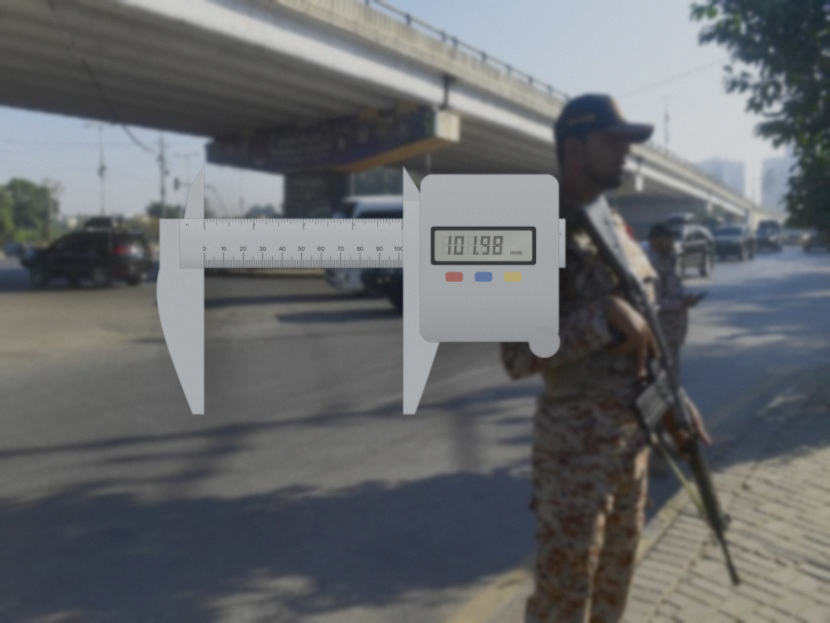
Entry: 101.98; mm
